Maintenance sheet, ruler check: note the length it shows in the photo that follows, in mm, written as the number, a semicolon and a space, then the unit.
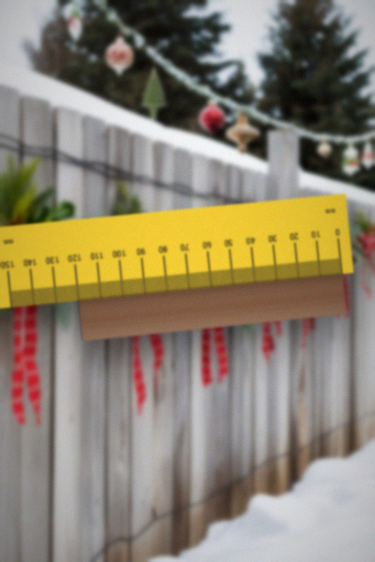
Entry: 120; mm
